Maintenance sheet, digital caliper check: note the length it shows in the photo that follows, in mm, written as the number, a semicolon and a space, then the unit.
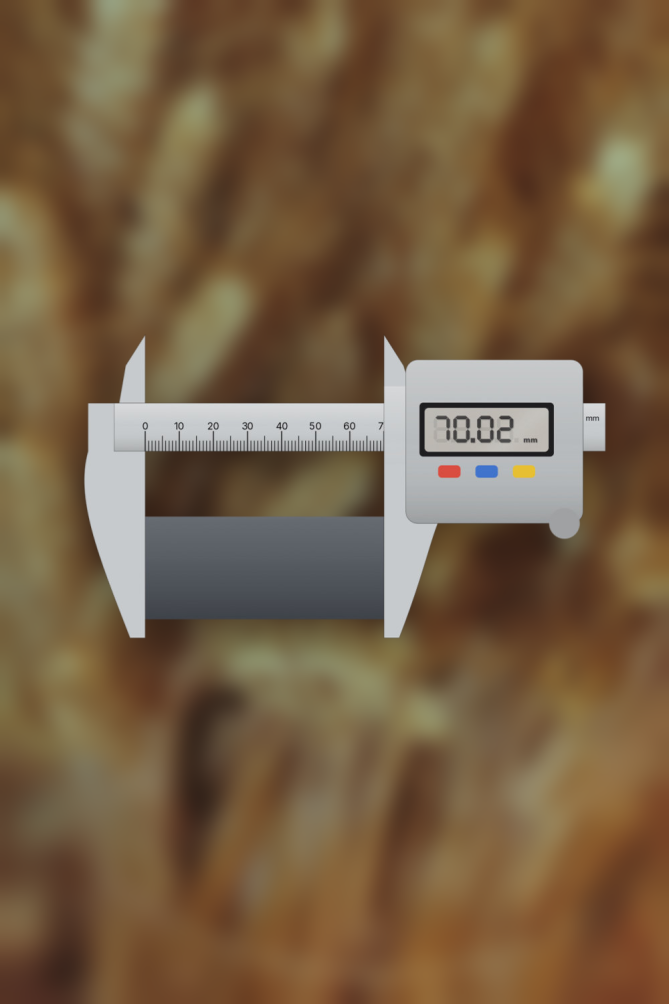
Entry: 70.02; mm
